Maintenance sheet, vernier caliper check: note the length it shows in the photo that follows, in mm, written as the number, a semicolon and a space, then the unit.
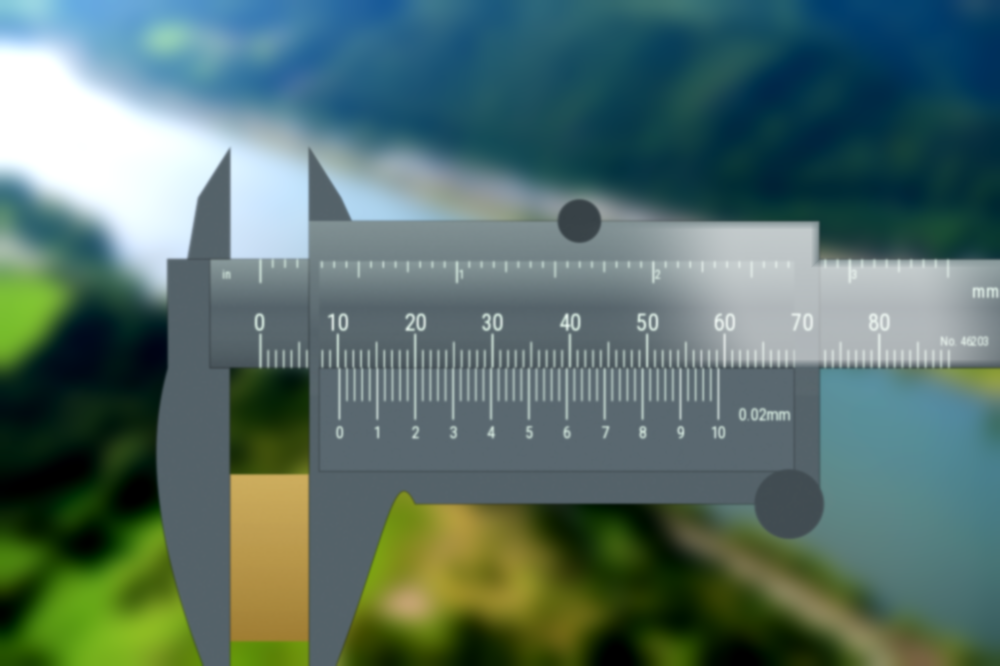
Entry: 10.2; mm
